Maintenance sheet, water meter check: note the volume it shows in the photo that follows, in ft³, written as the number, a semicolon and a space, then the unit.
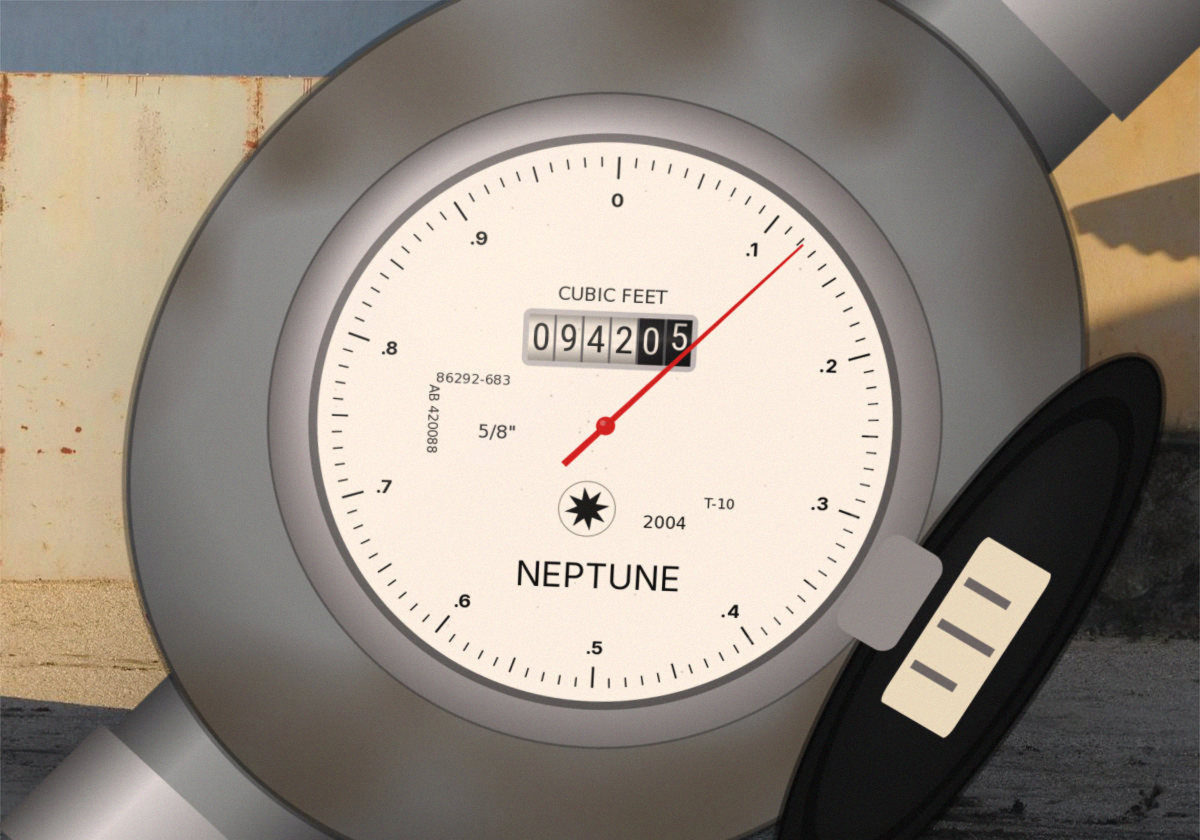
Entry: 94205.12; ft³
